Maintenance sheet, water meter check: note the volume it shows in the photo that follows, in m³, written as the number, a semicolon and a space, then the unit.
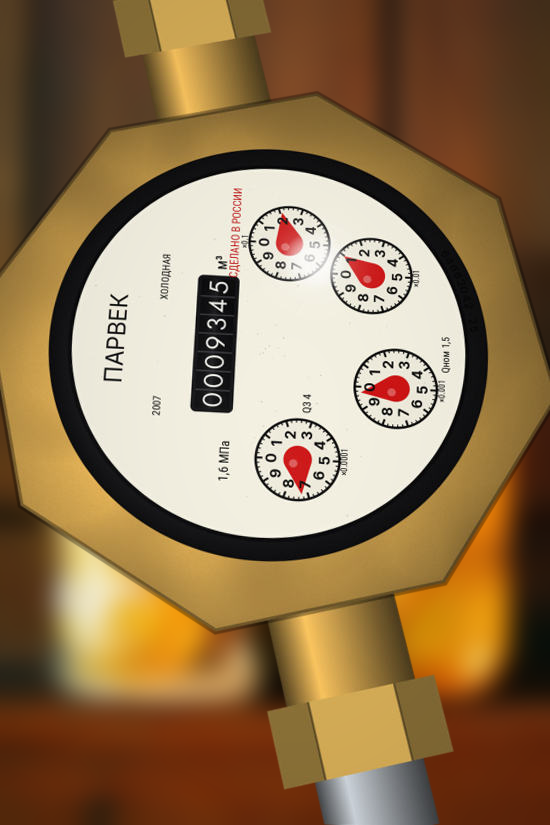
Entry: 9345.2097; m³
